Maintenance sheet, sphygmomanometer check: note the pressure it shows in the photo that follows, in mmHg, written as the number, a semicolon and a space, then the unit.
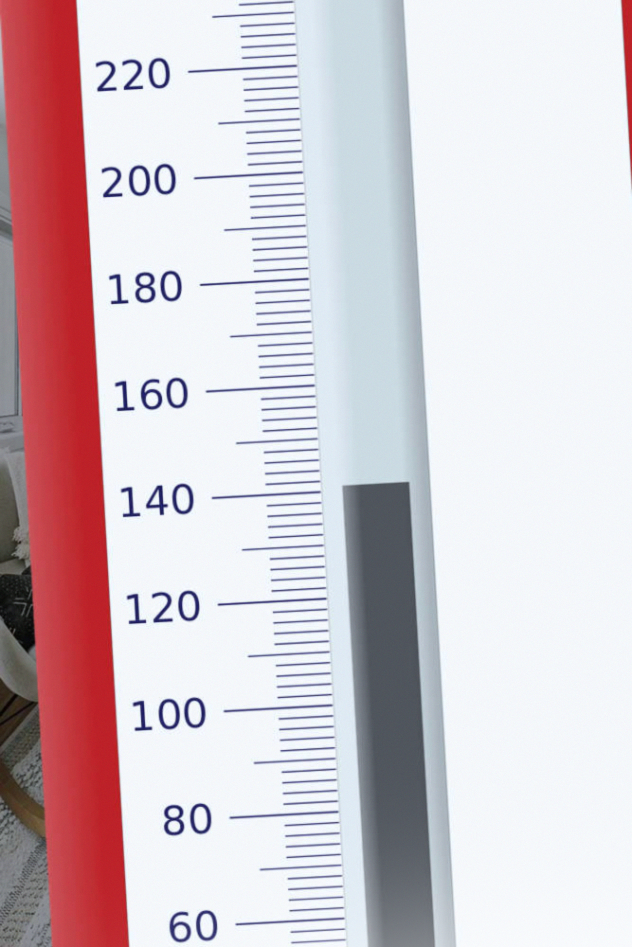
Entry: 141; mmHg
